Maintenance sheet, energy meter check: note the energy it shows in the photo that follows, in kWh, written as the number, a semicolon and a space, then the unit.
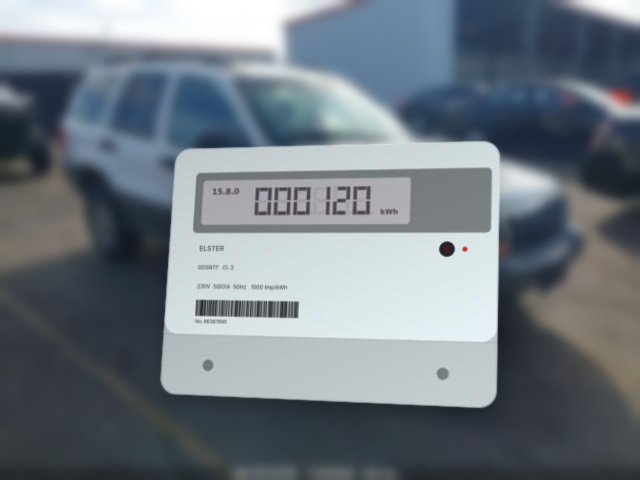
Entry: 120; kWh
